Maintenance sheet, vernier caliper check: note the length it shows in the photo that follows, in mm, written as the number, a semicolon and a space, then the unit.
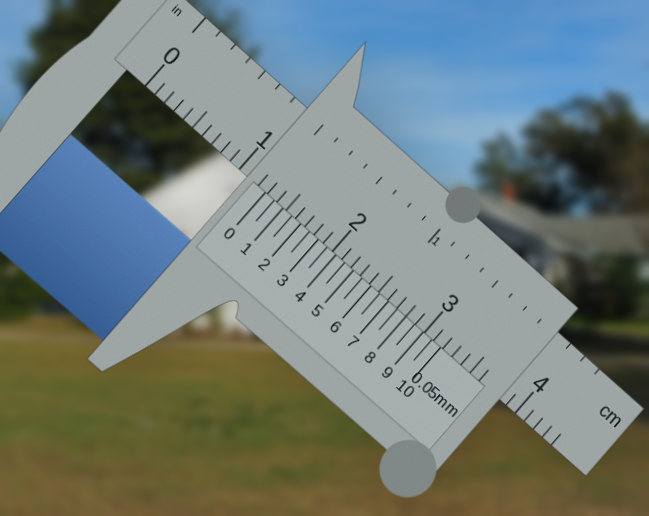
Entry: 12.8; mm
